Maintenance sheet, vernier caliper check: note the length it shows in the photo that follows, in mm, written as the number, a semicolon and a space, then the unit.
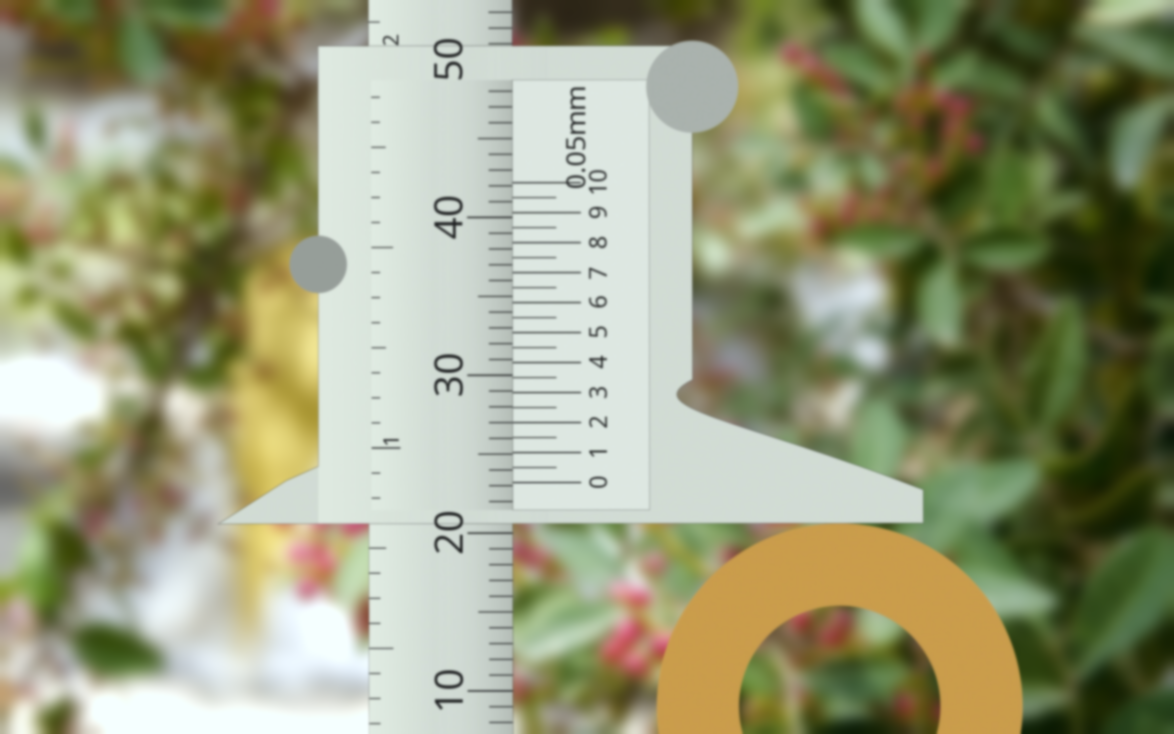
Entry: 23.2; mm
